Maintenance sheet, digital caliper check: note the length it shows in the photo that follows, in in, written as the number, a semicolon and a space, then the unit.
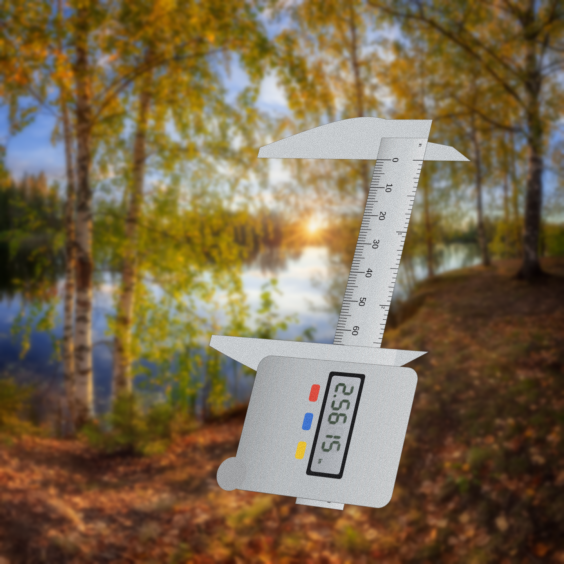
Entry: 2.5615; in
